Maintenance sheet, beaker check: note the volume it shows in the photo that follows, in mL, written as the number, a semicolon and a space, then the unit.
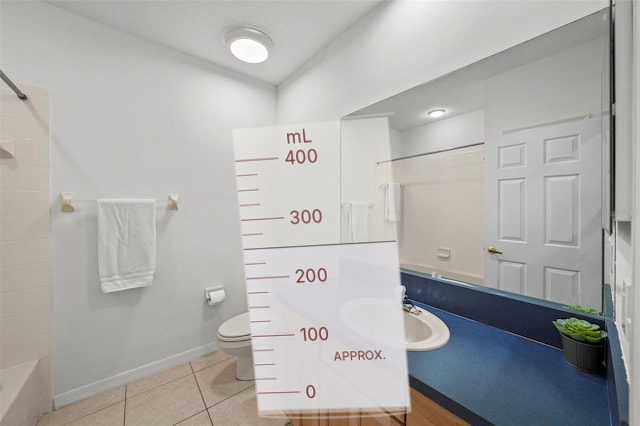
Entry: 250; mL
